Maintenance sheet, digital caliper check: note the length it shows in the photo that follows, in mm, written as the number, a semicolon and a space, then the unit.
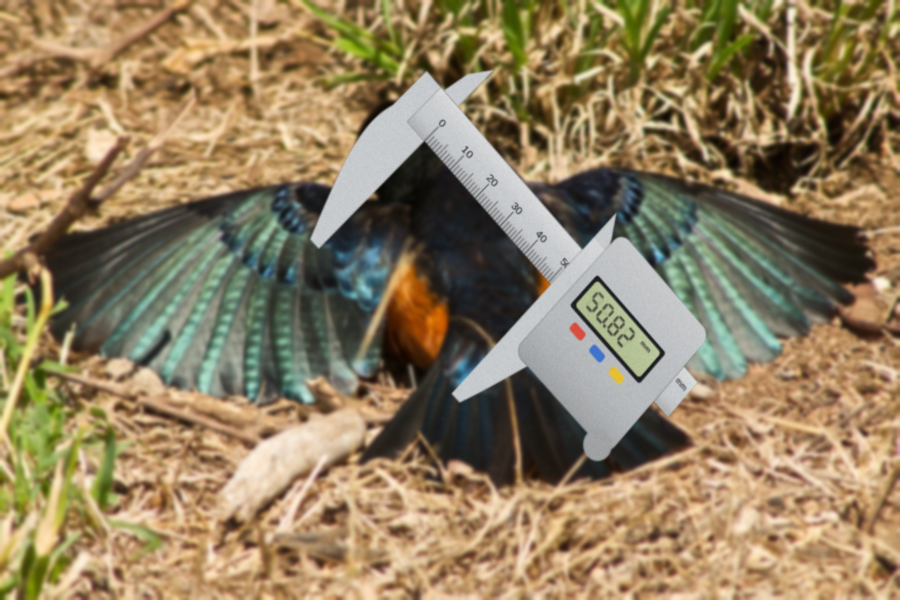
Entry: 50.82; mm
